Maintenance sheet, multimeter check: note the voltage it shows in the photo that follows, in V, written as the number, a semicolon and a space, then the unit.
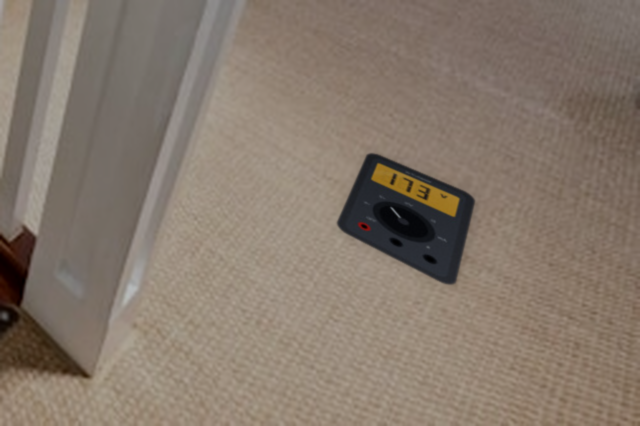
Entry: 173; V
